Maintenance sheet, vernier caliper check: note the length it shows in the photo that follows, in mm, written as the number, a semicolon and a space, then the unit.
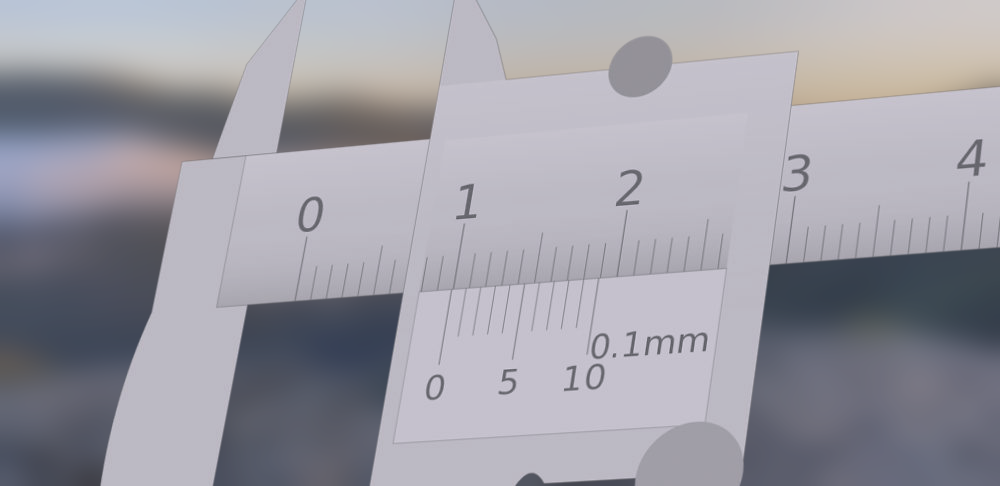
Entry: 9.9; mm
